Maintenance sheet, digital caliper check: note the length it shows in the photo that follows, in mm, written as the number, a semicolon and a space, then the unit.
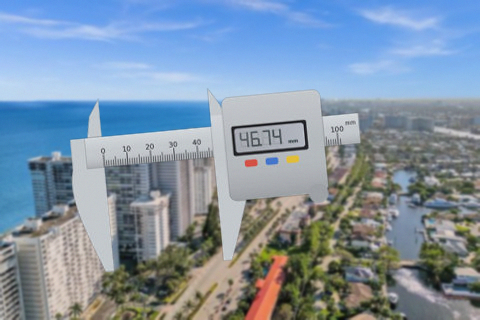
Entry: 46.74; mm
